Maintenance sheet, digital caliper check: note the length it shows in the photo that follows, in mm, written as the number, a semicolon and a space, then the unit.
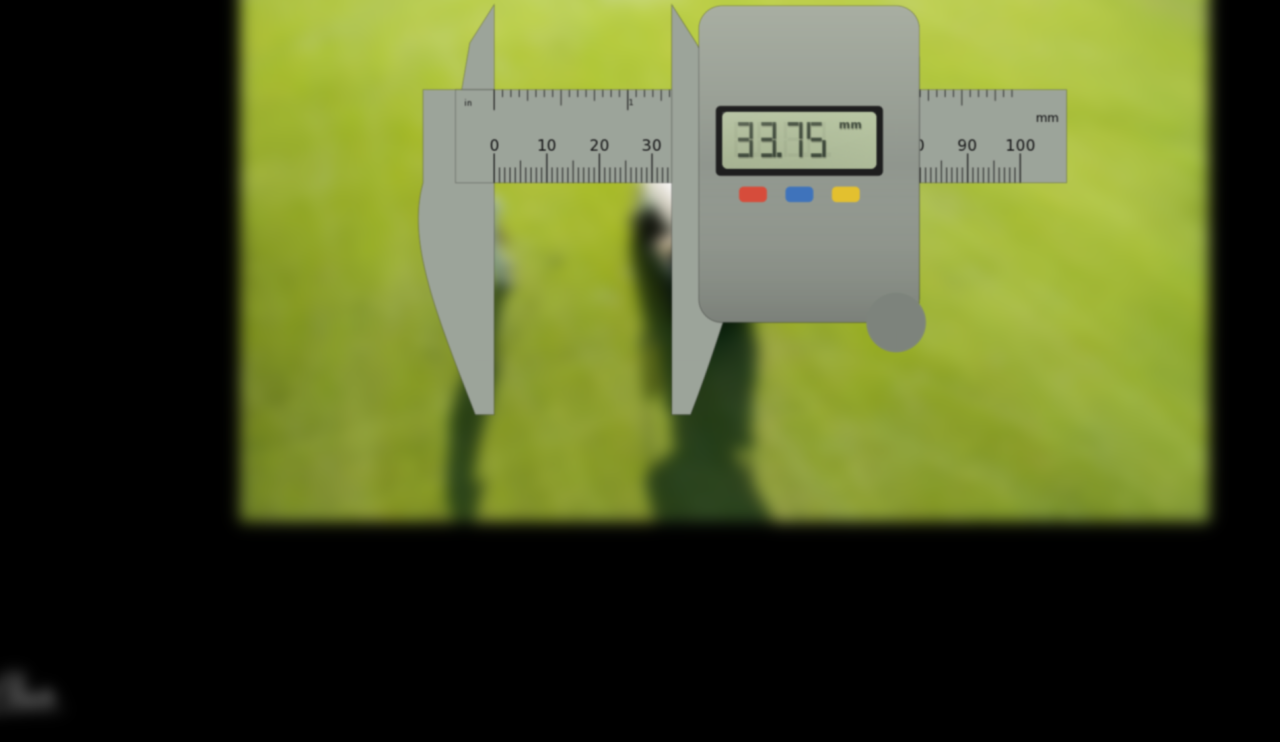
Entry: 33.75; mm
